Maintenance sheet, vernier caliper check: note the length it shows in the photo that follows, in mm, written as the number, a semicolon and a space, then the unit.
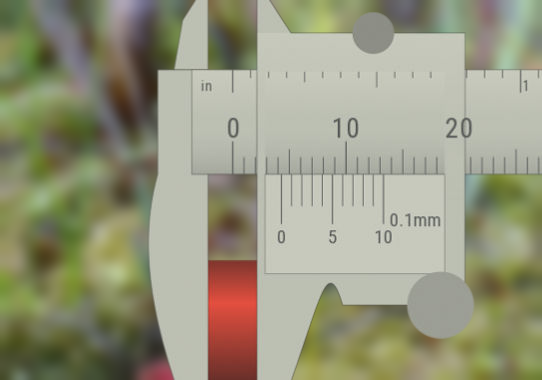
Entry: 4.3; mm
